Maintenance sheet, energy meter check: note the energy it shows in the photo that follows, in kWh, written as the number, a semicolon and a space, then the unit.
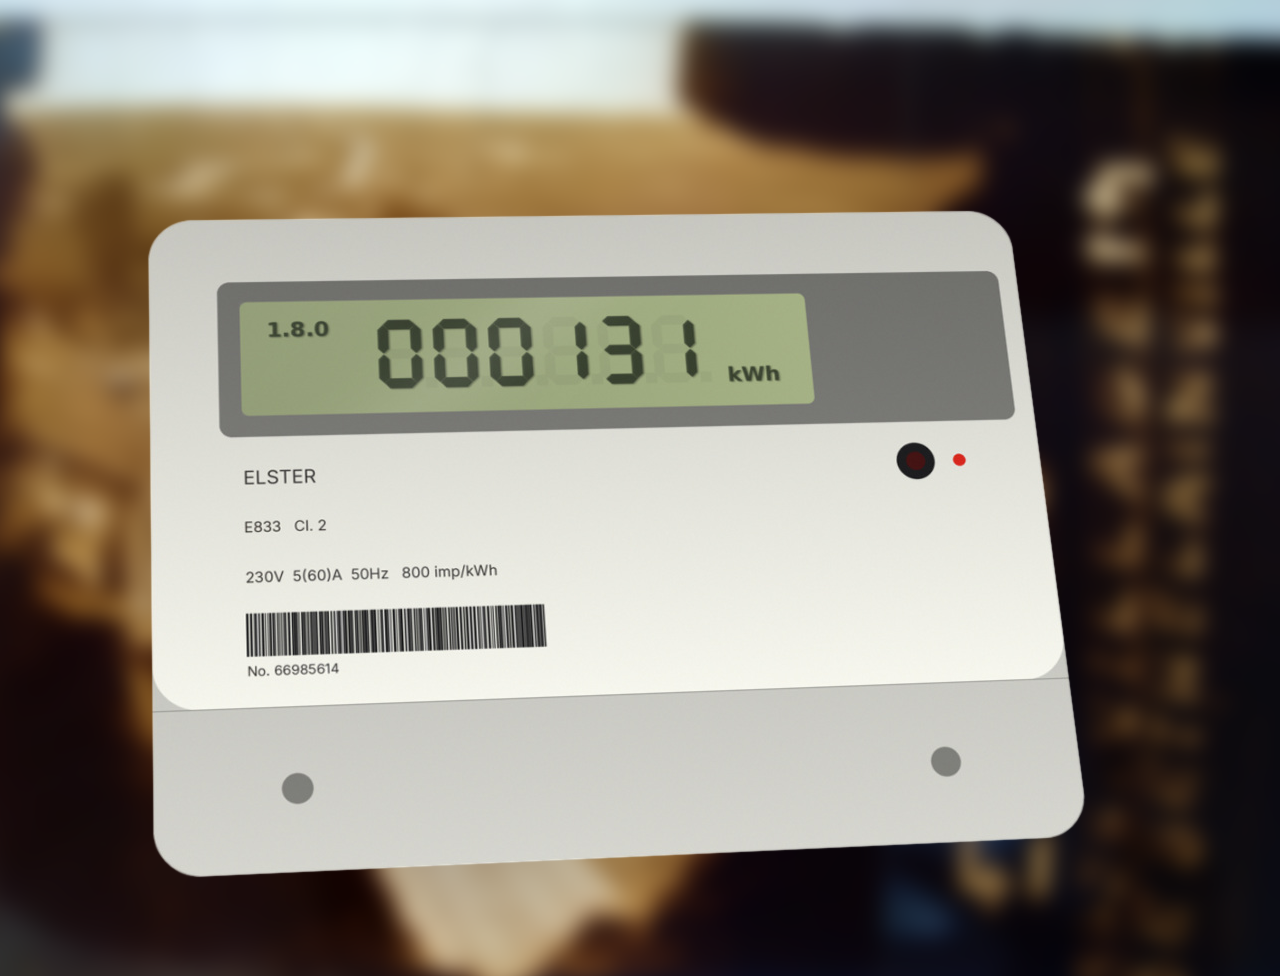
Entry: 131; kWh
